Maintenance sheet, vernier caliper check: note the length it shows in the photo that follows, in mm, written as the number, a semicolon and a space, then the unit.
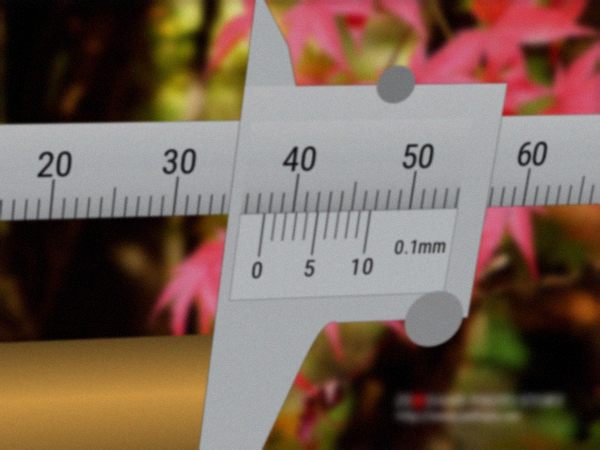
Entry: 37.6; mm
